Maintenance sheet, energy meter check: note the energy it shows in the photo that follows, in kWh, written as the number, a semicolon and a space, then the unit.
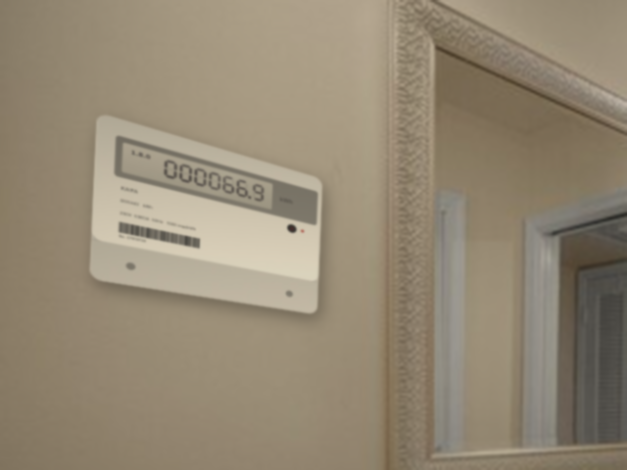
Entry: 66.9; kWh
